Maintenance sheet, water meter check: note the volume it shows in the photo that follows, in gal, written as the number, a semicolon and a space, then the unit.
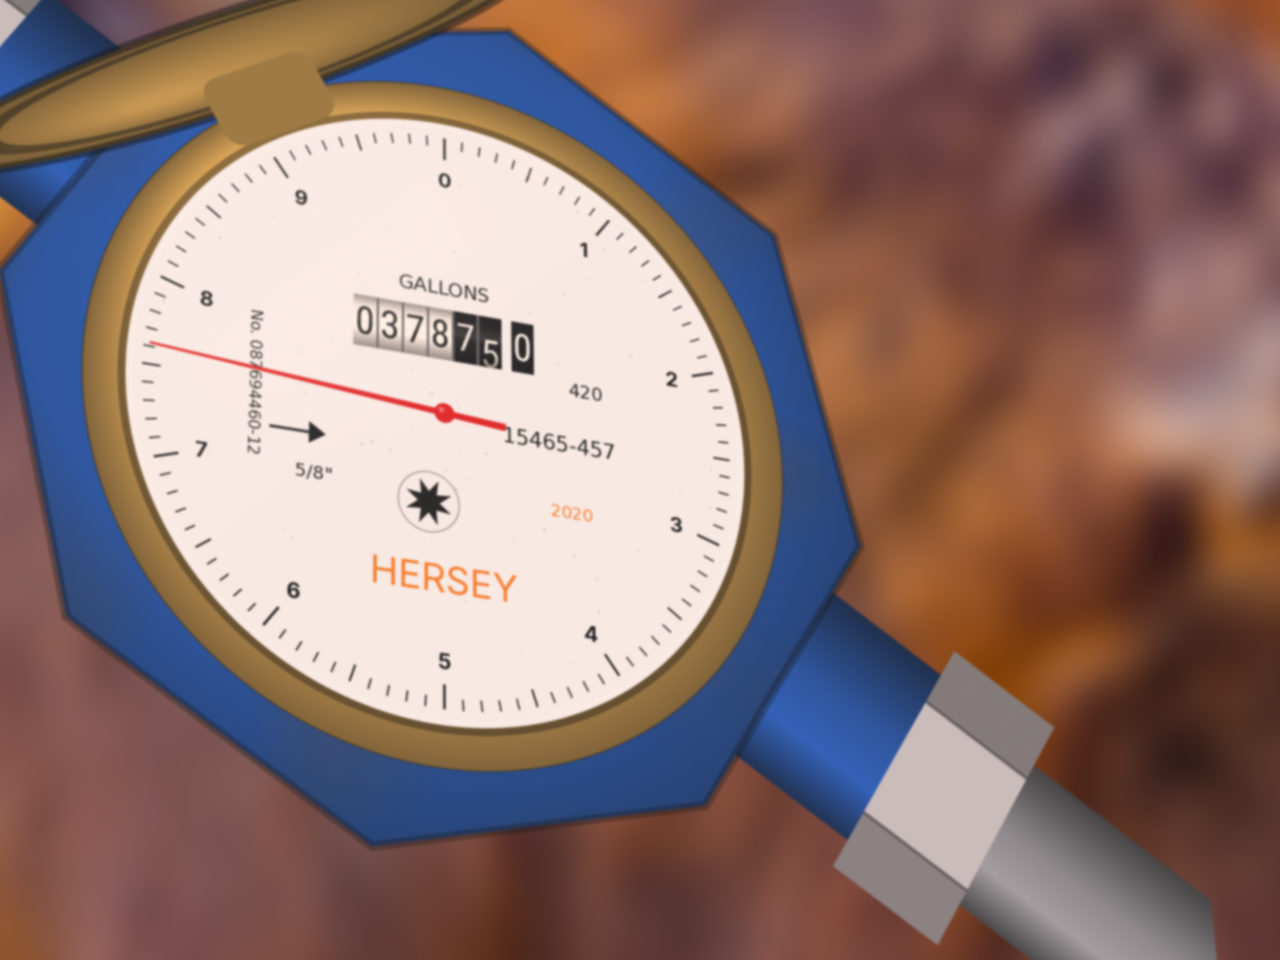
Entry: 378747.6; gal
